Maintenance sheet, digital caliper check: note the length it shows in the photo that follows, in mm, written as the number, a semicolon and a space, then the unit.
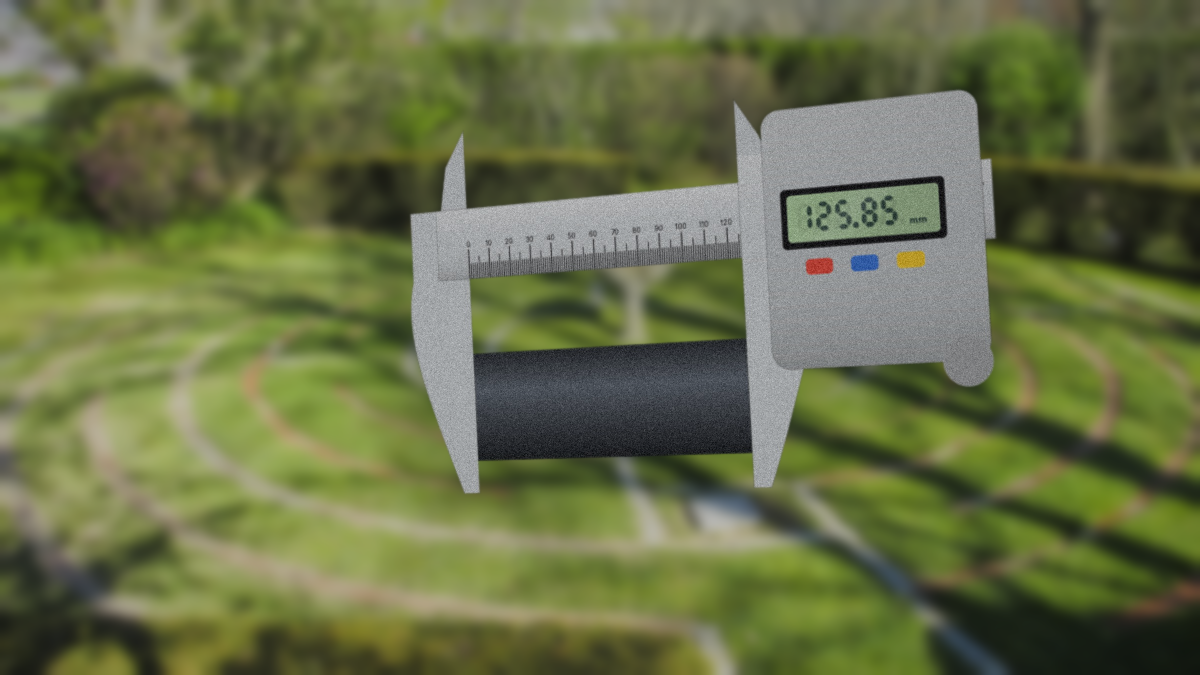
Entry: 125.85; mm
